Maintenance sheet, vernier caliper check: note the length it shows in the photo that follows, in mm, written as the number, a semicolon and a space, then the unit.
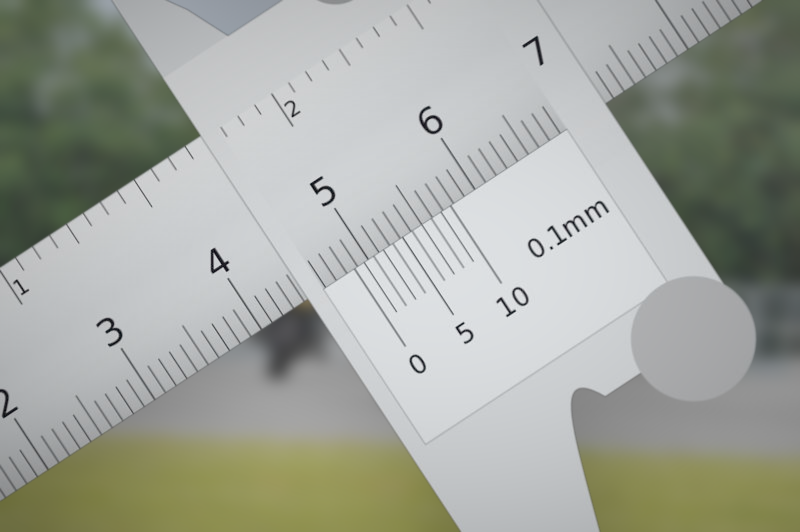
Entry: 48.7; mm
